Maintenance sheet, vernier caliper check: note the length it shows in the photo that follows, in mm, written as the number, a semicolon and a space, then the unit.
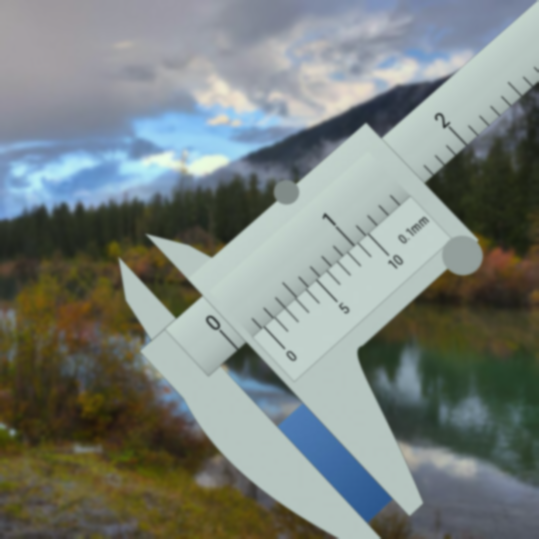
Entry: 2.2; mm
